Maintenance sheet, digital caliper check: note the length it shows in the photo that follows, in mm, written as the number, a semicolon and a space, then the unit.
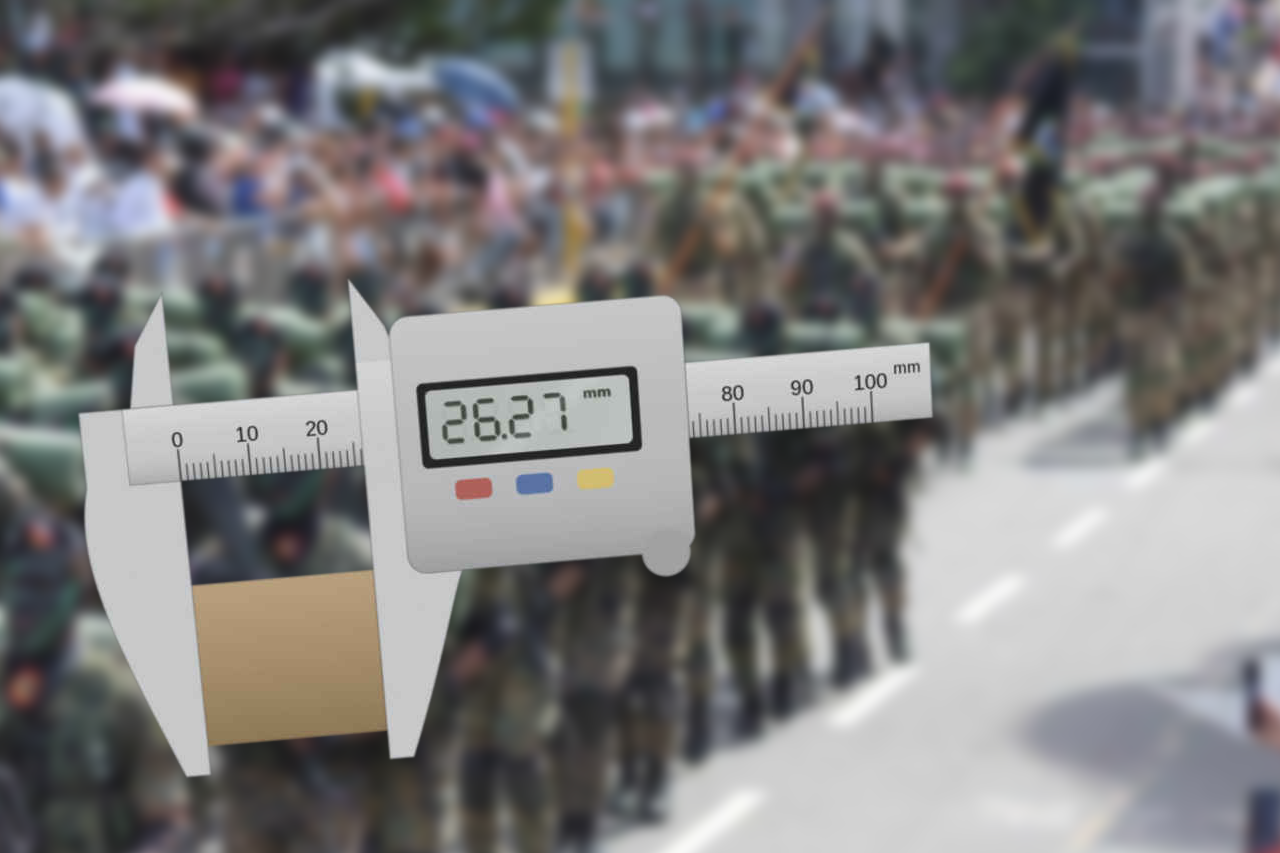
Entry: 26.27; mm
